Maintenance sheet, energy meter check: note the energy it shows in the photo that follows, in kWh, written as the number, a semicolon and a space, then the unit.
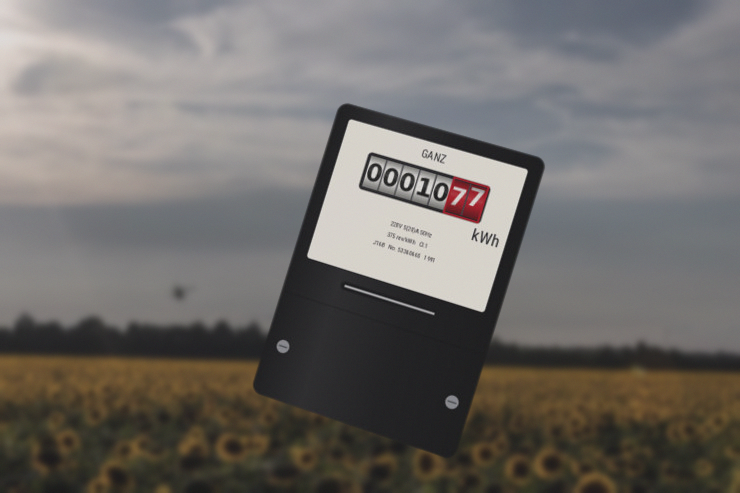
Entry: 10.77; kWh
